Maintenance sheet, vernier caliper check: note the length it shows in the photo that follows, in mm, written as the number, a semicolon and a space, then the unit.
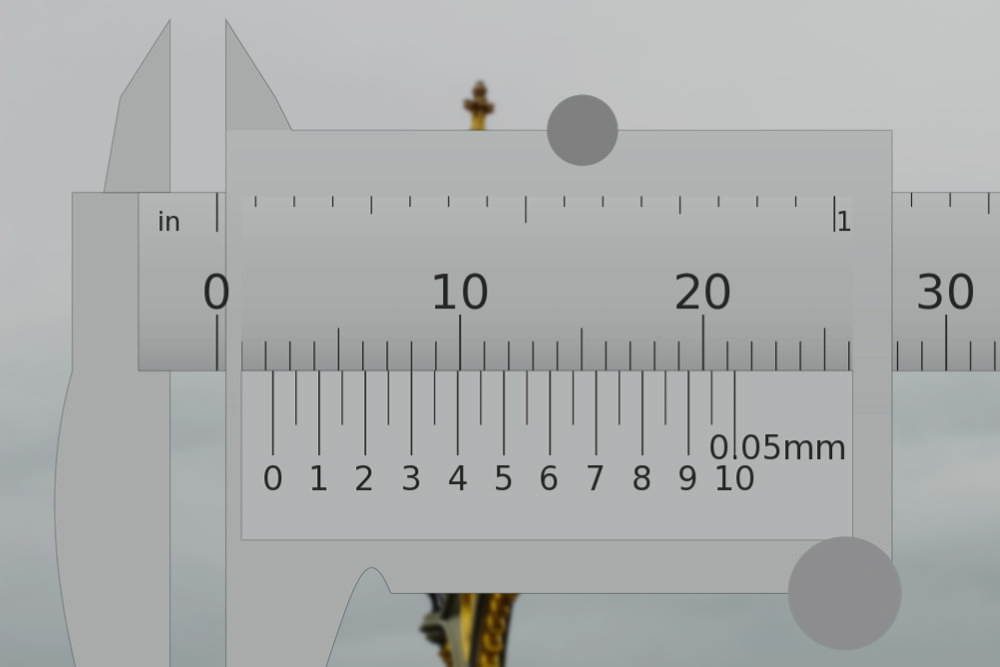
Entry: 2.30; mm
